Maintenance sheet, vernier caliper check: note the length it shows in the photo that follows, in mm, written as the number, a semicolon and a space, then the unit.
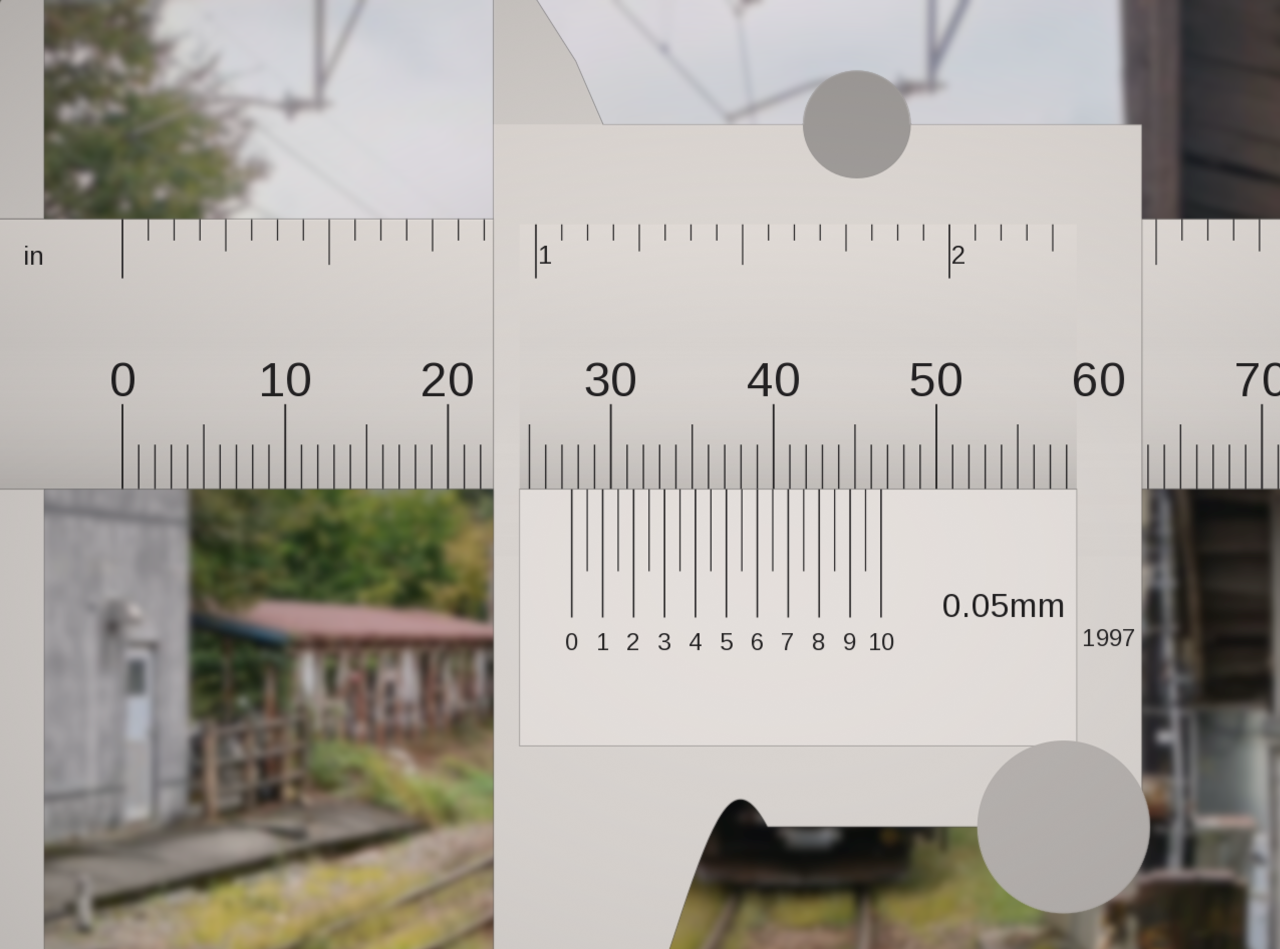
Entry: 27.6; mm
